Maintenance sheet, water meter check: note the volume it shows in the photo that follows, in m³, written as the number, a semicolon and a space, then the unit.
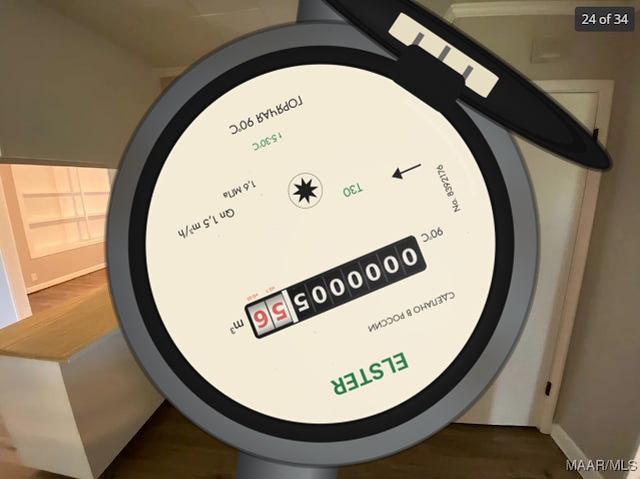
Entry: 5.56; m³
